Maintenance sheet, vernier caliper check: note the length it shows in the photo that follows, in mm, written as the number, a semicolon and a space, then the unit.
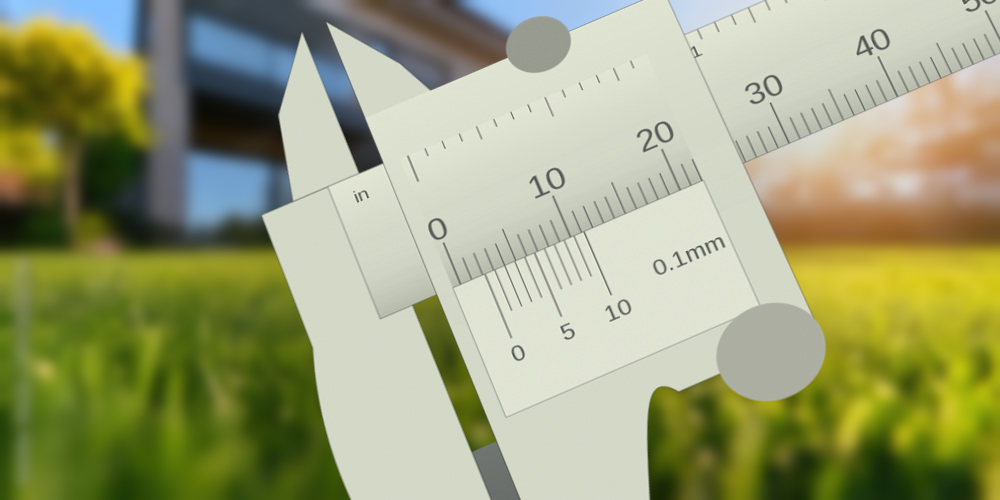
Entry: 2.2; mm
